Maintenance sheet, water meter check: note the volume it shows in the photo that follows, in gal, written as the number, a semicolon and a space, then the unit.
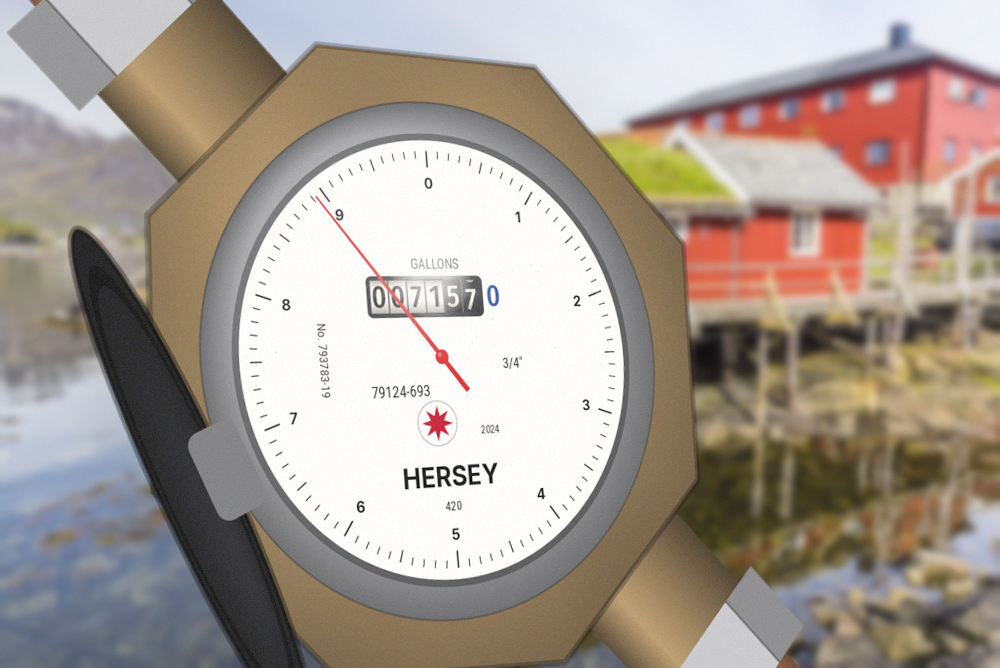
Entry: 71568.9; gal
